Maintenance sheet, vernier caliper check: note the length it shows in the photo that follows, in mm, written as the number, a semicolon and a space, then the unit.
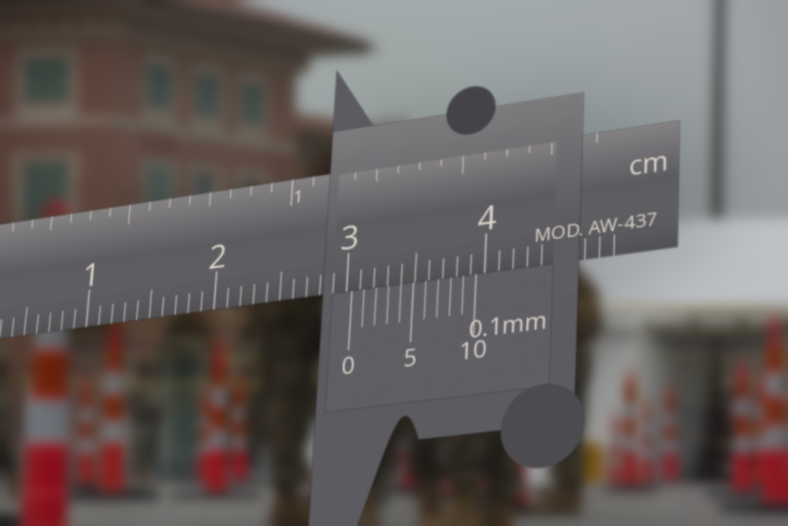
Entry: 30.4; mm
